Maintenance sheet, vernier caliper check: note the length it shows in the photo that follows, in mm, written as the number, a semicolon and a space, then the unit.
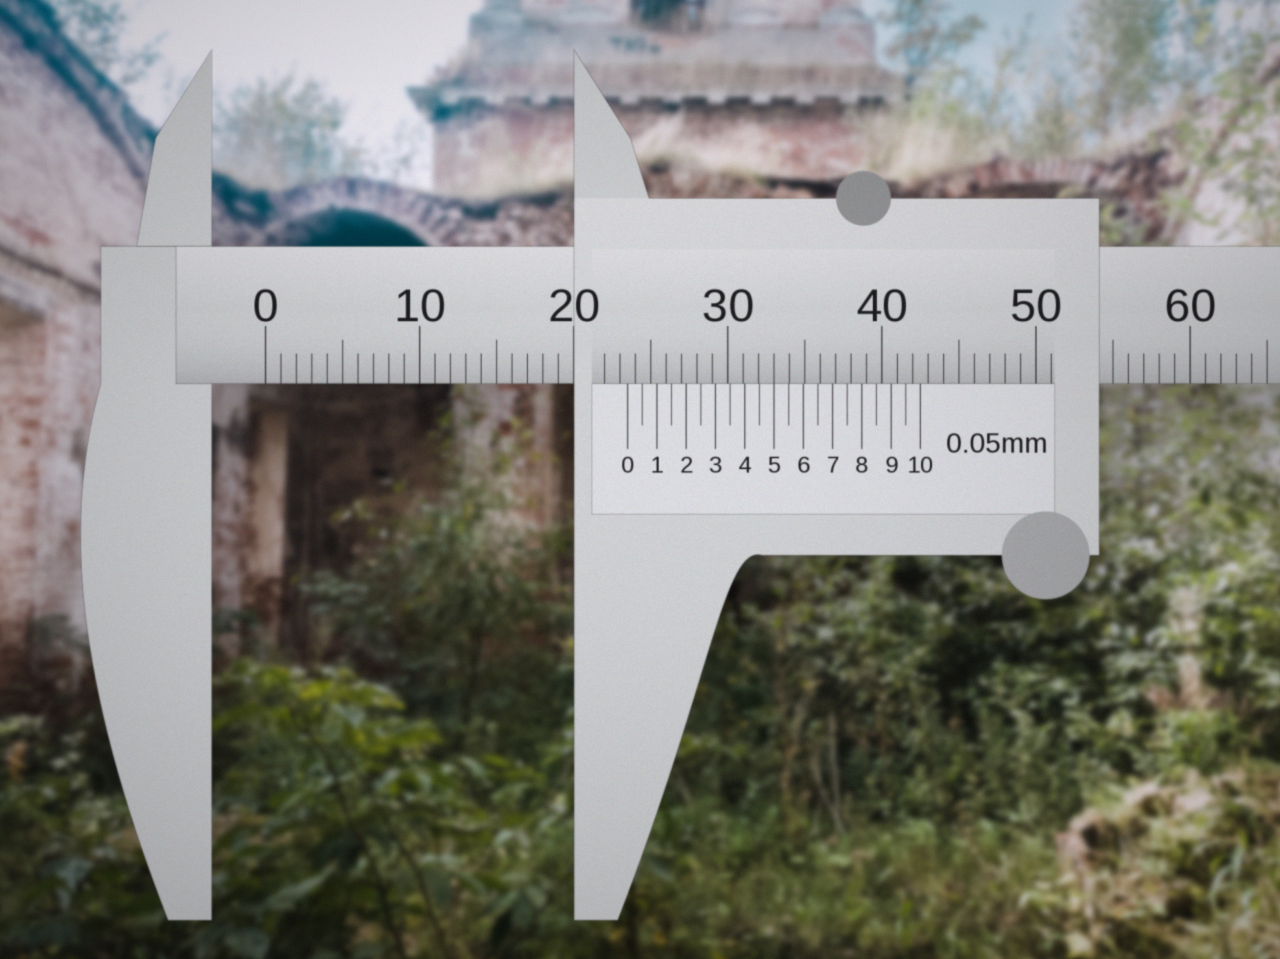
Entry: 23.5; mm
